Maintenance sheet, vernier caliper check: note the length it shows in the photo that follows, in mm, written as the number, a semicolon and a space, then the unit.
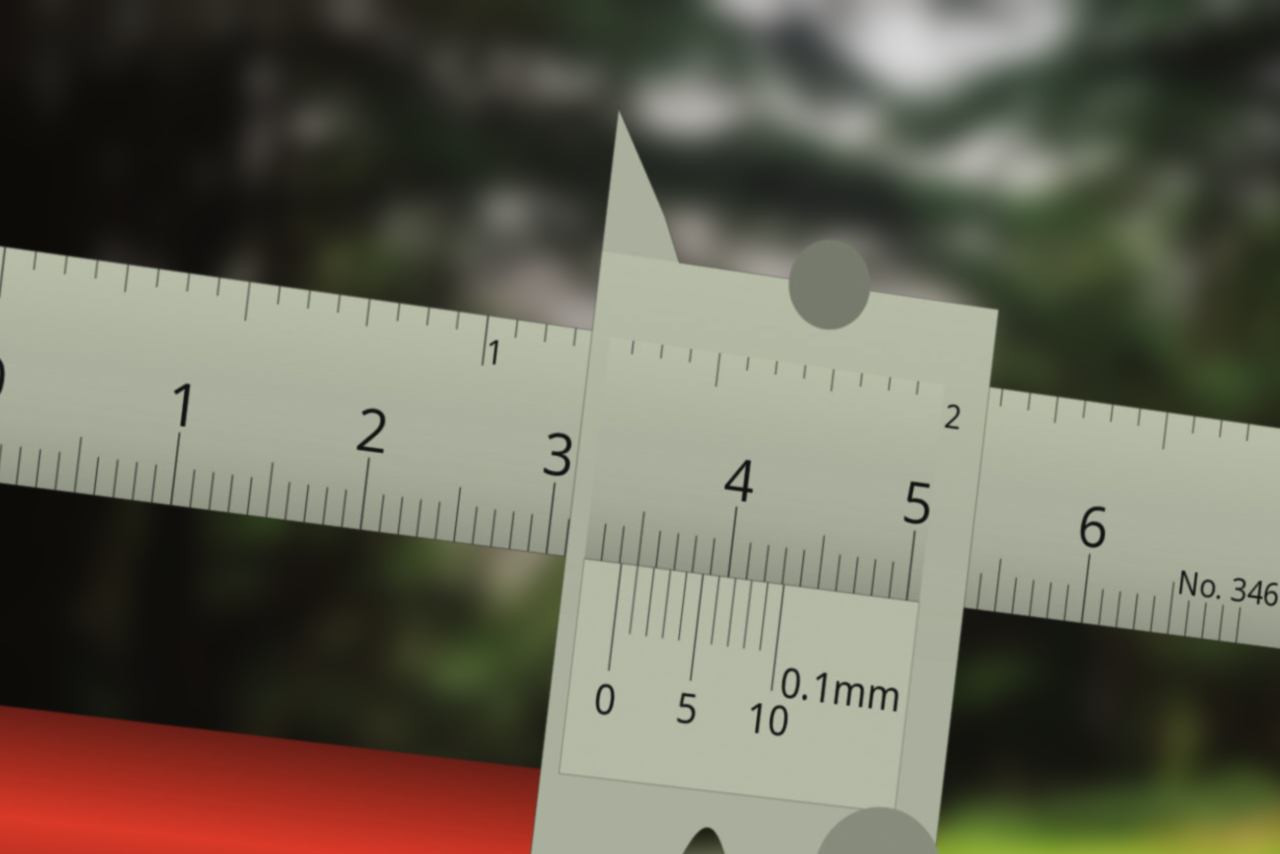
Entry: 34.1; mm
